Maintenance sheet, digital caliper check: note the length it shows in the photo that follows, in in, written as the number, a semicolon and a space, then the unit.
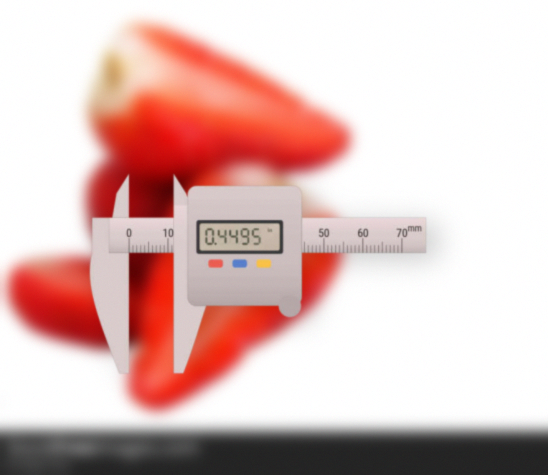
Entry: 0.4495; in
